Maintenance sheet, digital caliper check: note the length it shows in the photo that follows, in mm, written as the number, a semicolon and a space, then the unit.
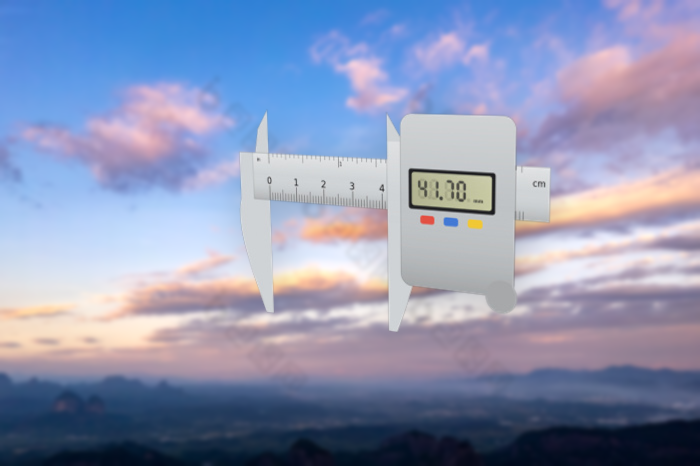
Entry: 41.70; mm
